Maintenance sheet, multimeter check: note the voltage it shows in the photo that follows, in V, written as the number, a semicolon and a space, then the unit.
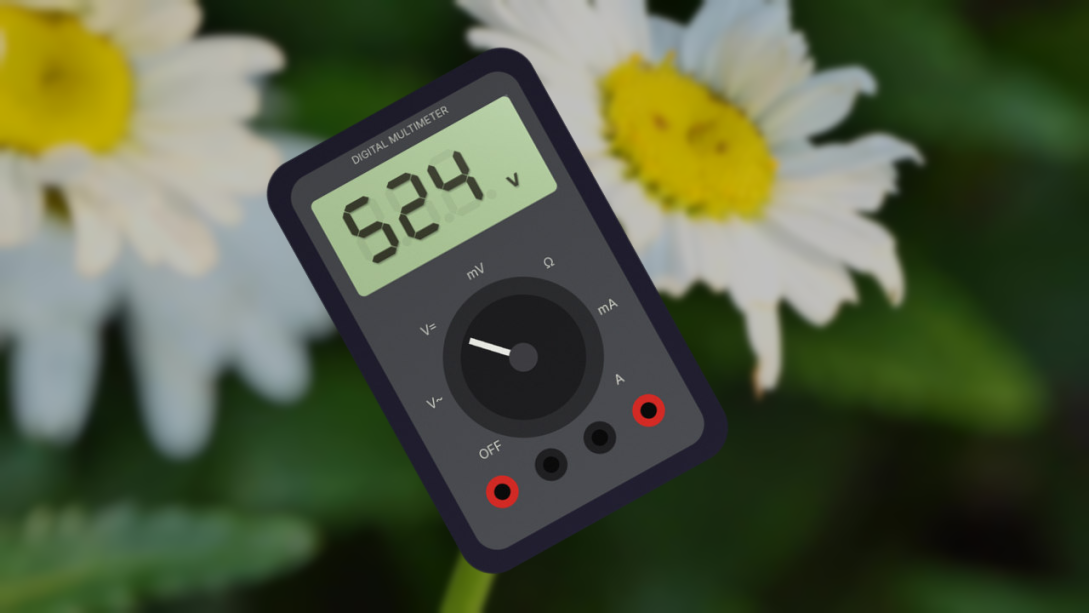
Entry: 524; V
